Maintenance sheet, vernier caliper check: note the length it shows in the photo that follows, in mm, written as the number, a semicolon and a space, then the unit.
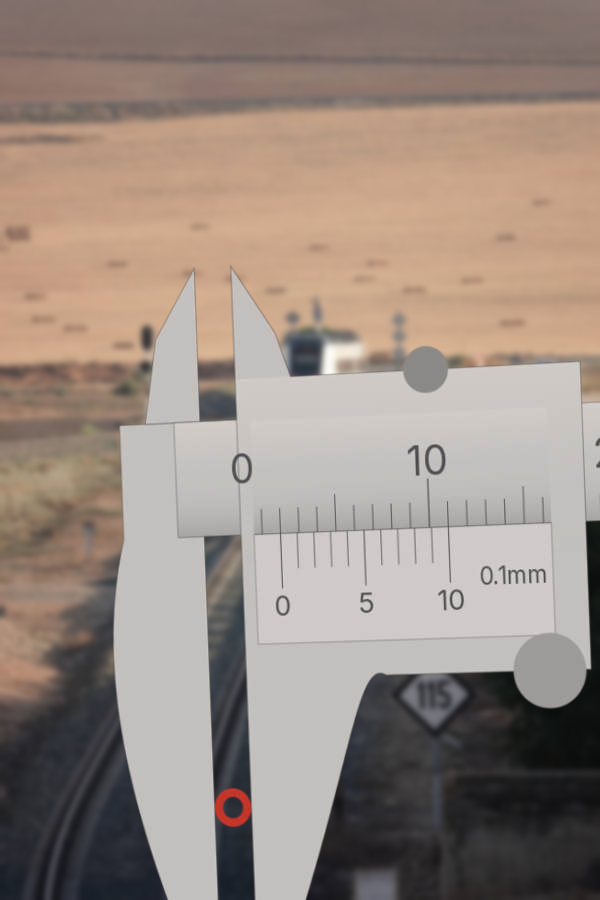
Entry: 2.0; mm
